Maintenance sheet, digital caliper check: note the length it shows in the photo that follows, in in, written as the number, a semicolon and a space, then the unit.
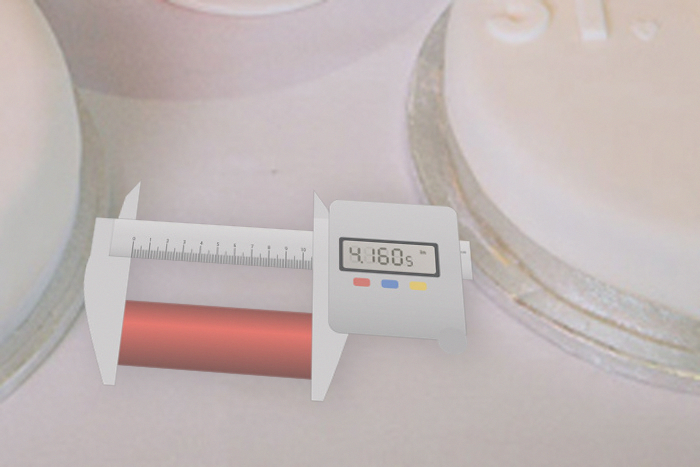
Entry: 4.1605; in
